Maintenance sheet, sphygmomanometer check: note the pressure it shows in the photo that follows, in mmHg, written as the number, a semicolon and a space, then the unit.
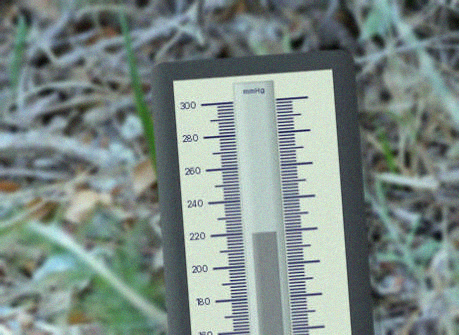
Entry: 220; mmHg
